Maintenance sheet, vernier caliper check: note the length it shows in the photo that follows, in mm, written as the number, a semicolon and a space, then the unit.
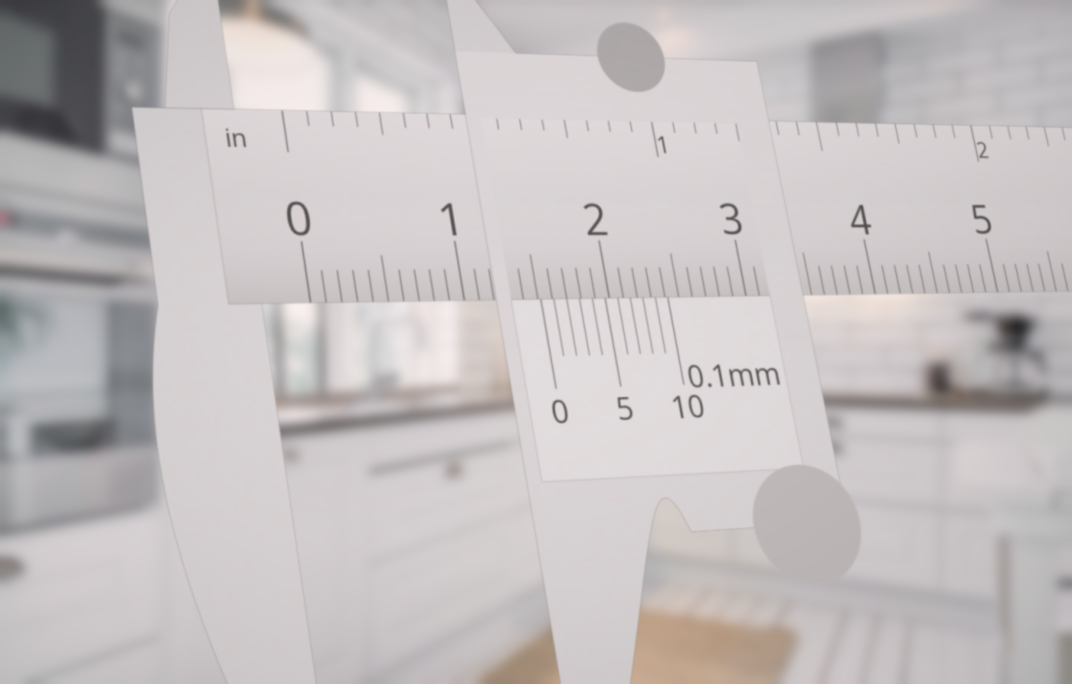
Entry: 15.2; mm
